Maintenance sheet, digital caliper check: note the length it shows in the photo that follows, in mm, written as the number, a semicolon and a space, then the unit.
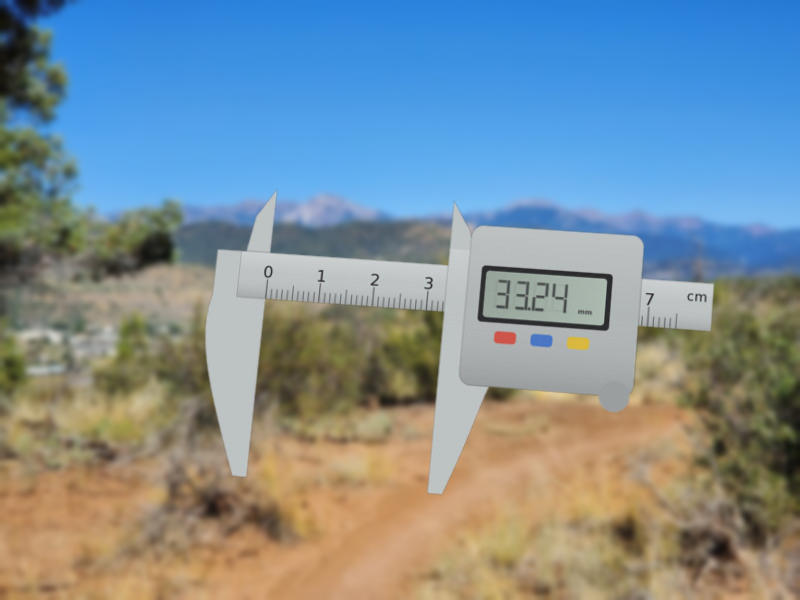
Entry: 33.24; mm
